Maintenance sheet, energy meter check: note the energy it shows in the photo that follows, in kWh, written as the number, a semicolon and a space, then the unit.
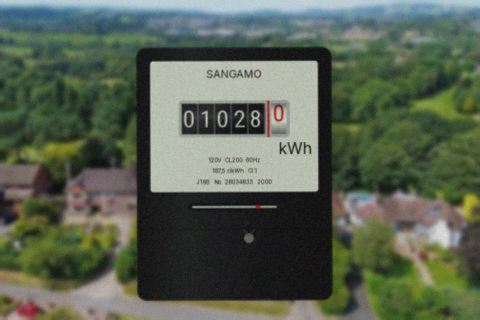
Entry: 1028.0; kWh
